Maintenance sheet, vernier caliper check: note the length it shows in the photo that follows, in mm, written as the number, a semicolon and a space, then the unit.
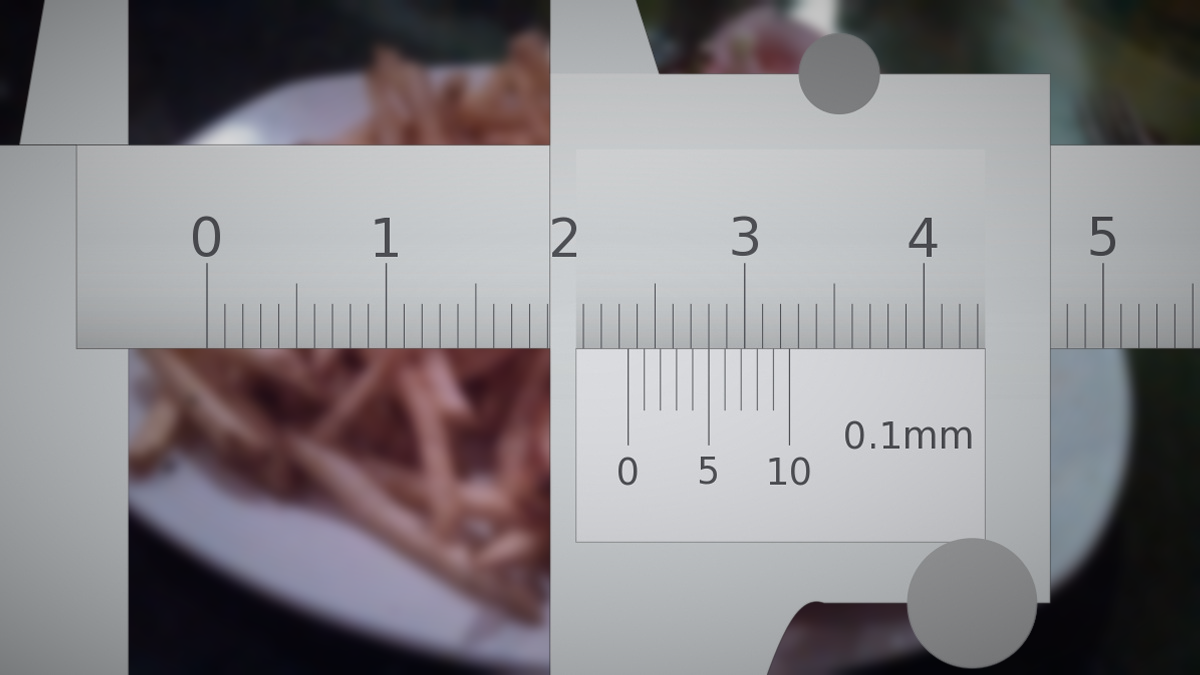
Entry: 23.5; mm
